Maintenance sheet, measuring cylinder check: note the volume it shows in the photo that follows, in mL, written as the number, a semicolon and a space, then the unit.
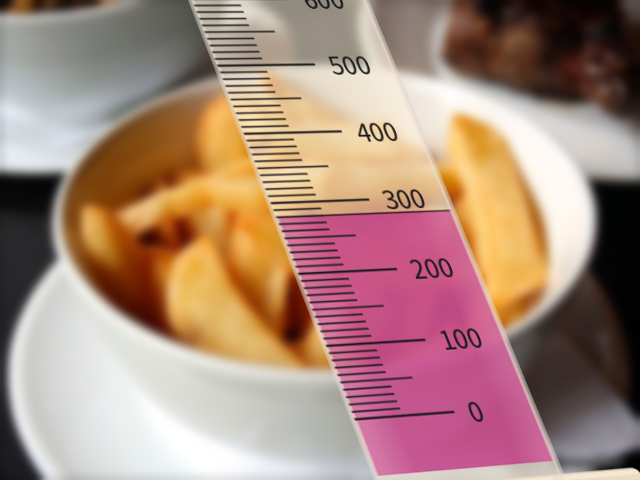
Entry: 280; mL
